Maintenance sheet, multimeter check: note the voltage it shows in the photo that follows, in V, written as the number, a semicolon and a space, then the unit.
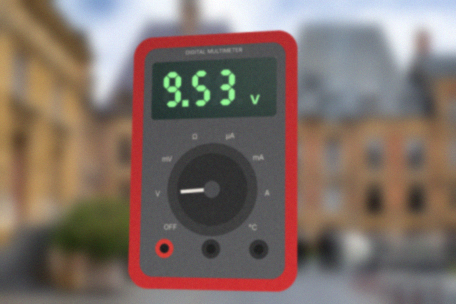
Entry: 9.53; V
